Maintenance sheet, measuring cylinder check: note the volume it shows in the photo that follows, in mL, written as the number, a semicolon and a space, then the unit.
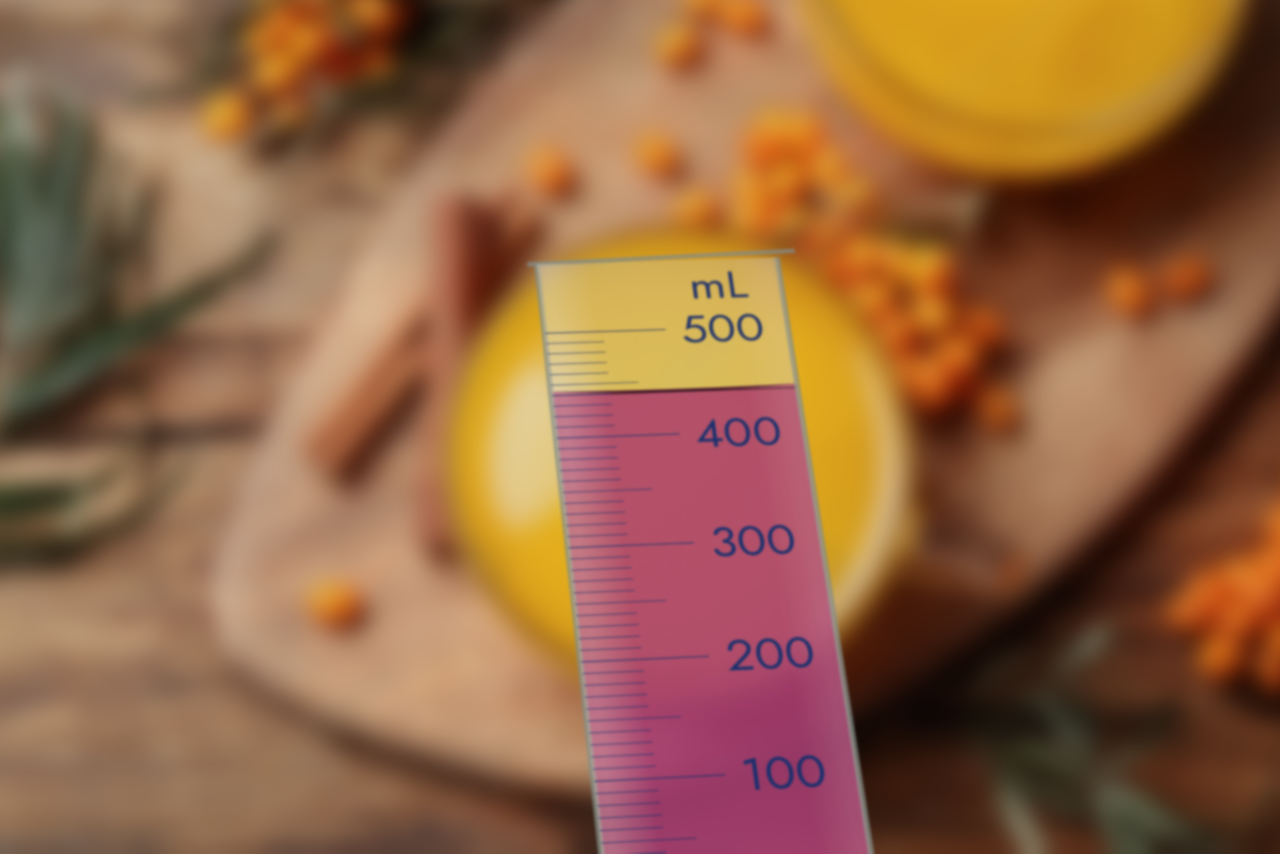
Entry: 440; mL
